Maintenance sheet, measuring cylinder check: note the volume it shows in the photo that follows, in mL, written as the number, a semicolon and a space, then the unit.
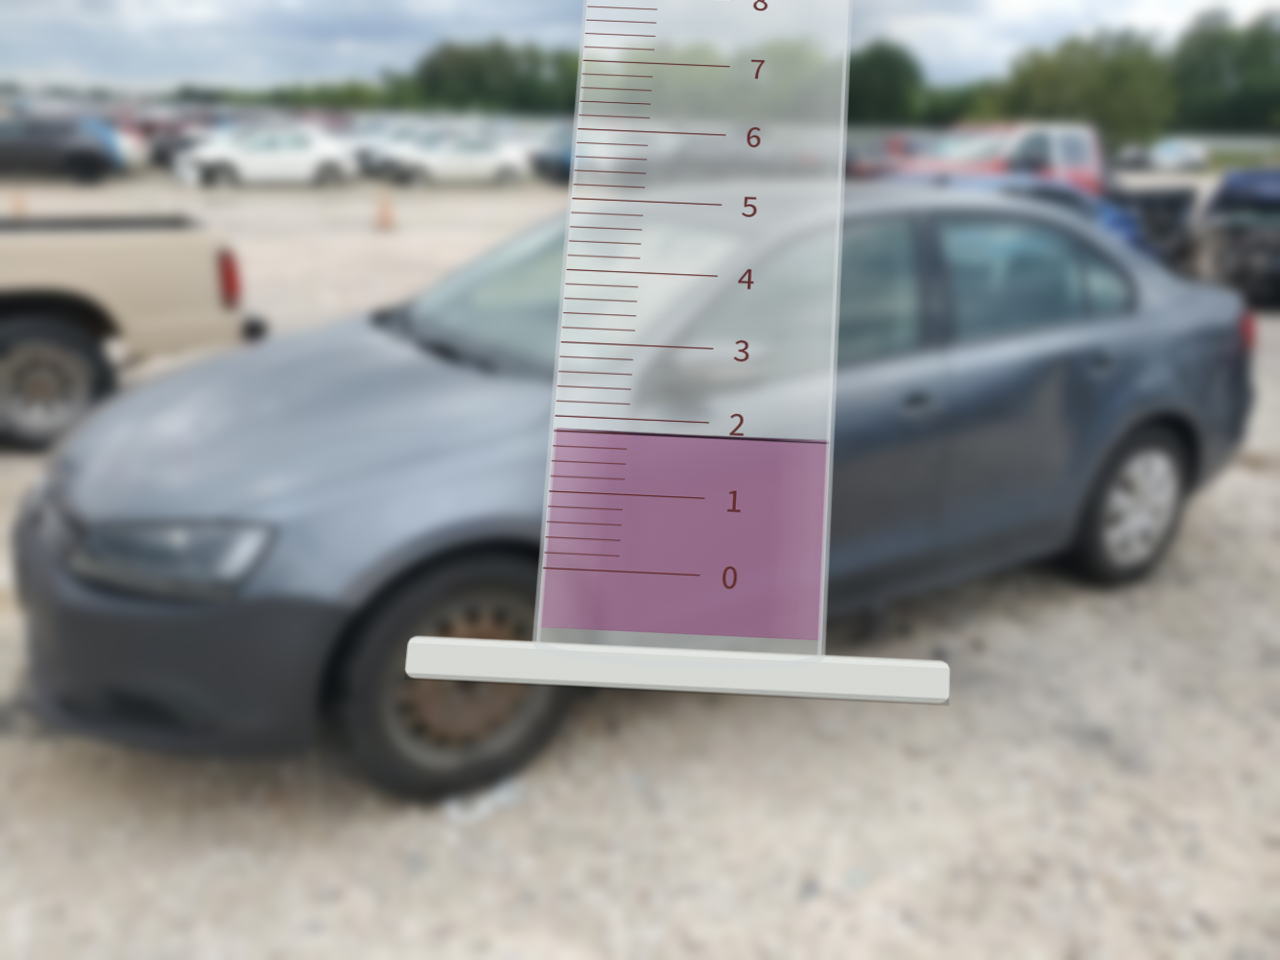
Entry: 1.8; mL
